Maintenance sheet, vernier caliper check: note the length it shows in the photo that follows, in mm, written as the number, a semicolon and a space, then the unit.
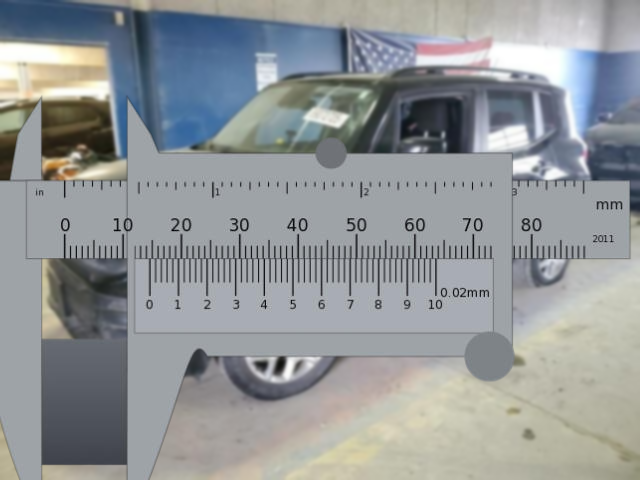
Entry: 14.6; mm
